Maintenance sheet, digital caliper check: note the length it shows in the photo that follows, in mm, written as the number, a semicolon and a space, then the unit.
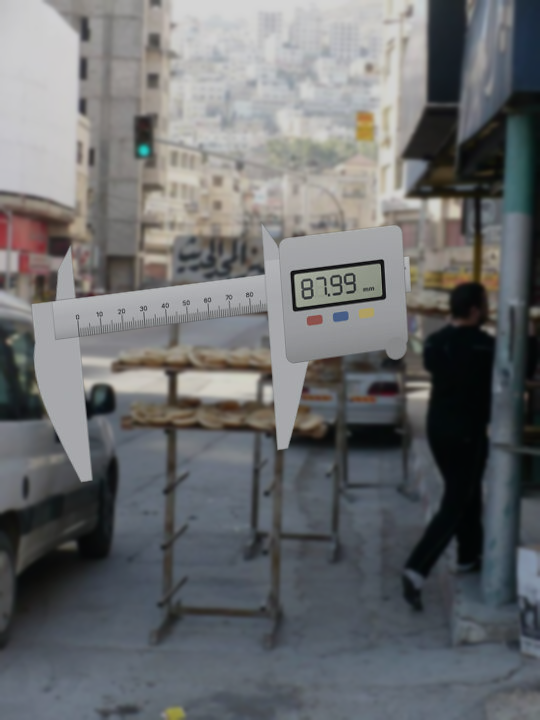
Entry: 87.99; mm
